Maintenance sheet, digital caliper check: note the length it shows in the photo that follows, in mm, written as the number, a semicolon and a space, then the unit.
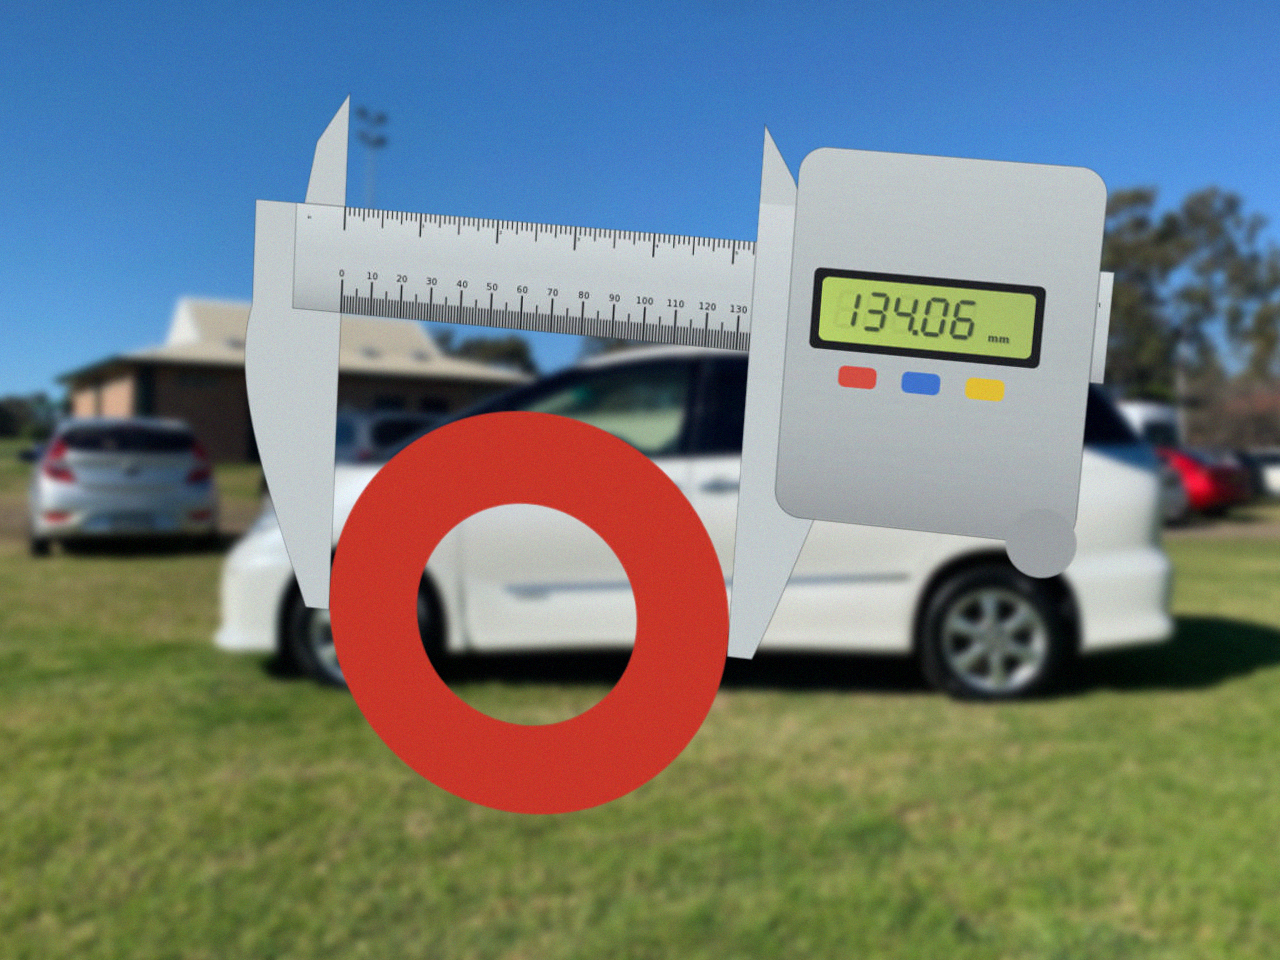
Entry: 134.06; mm
